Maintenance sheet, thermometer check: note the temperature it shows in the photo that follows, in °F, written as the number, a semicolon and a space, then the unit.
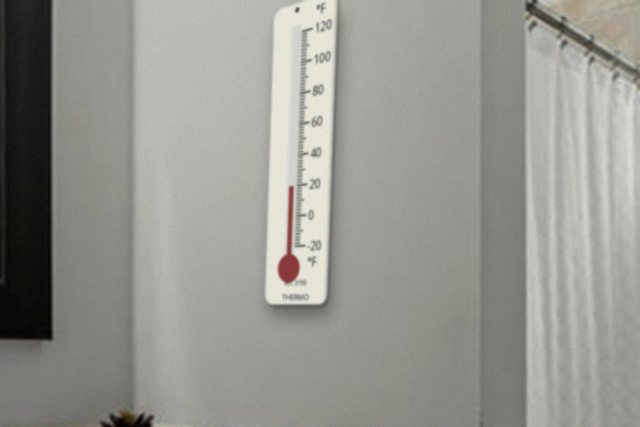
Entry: 20; °F
